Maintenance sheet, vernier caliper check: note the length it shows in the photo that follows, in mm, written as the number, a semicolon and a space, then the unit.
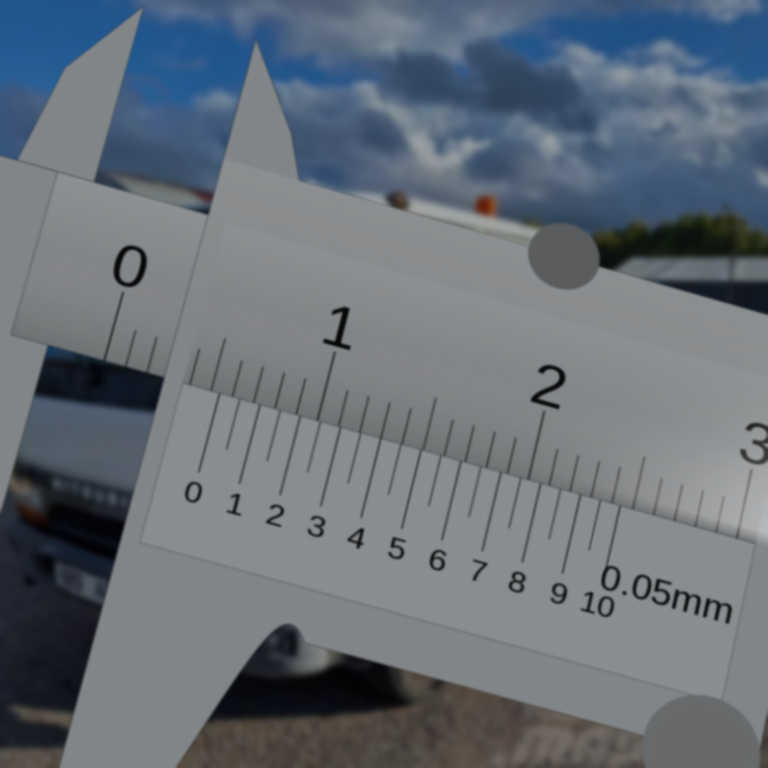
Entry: 5.4; mm
